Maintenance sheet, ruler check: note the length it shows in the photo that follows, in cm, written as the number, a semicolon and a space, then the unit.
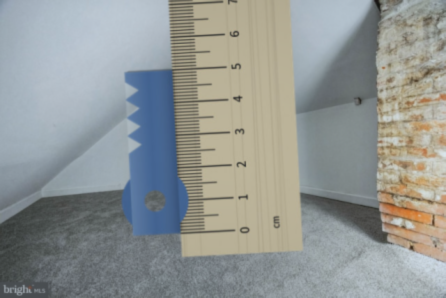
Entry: 5; cm
